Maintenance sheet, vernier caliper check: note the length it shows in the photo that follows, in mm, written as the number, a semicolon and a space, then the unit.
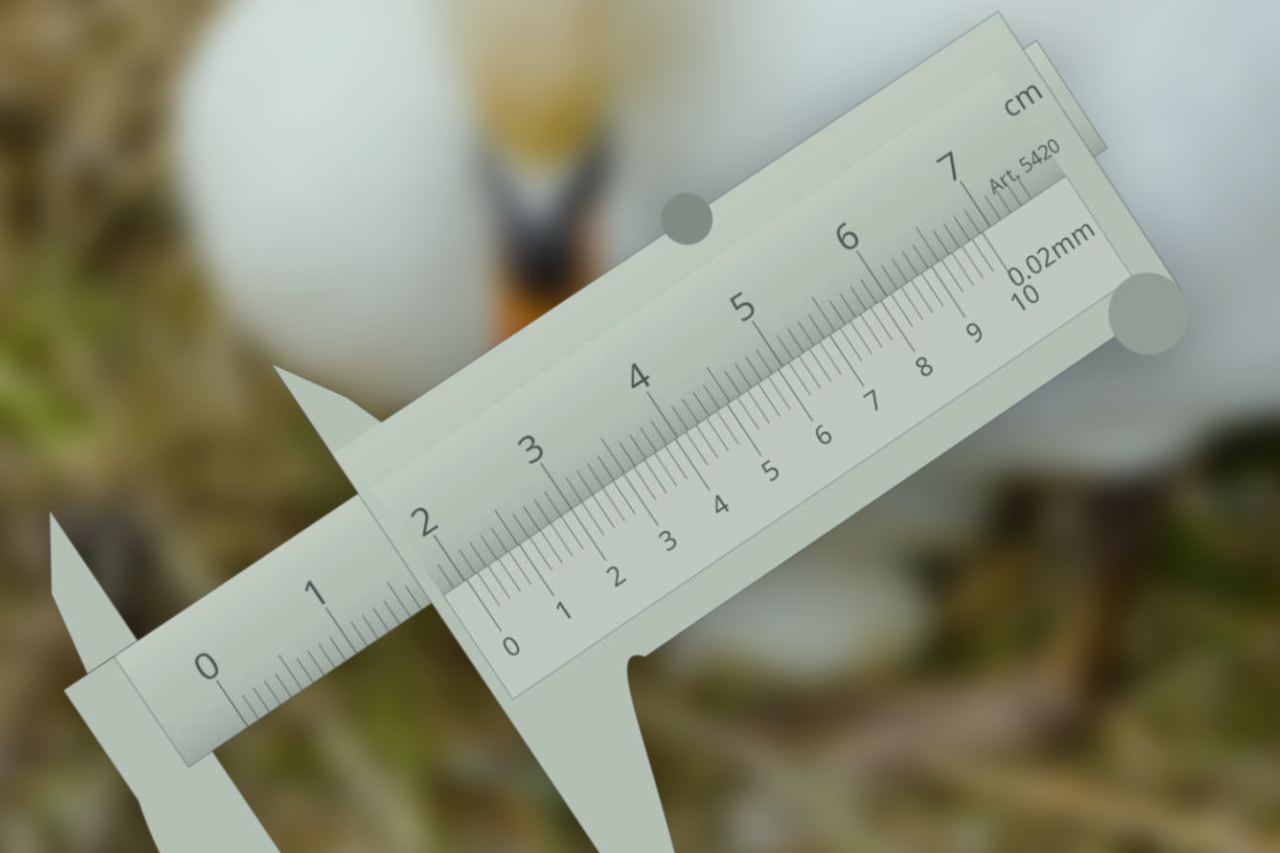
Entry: 20.2; mm
